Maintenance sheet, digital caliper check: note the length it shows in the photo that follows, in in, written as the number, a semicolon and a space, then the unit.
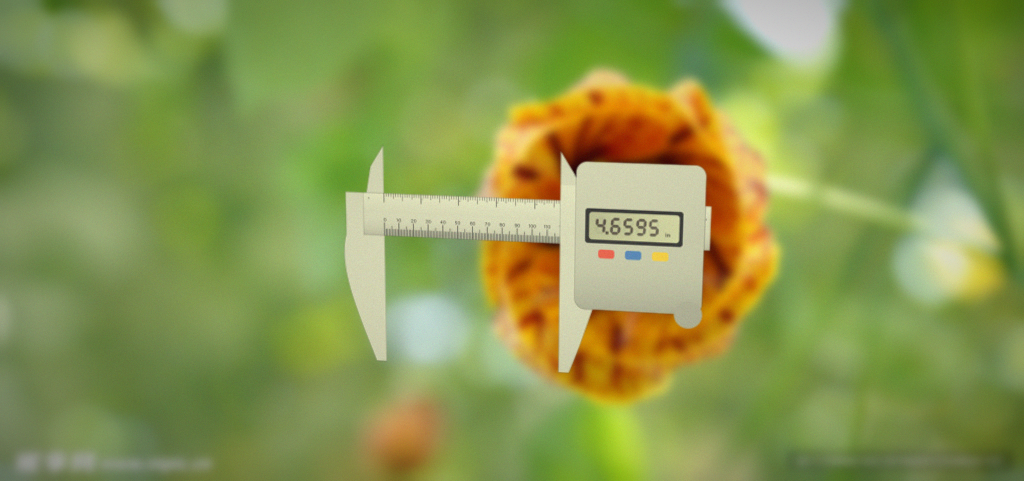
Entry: 4.6595; in
